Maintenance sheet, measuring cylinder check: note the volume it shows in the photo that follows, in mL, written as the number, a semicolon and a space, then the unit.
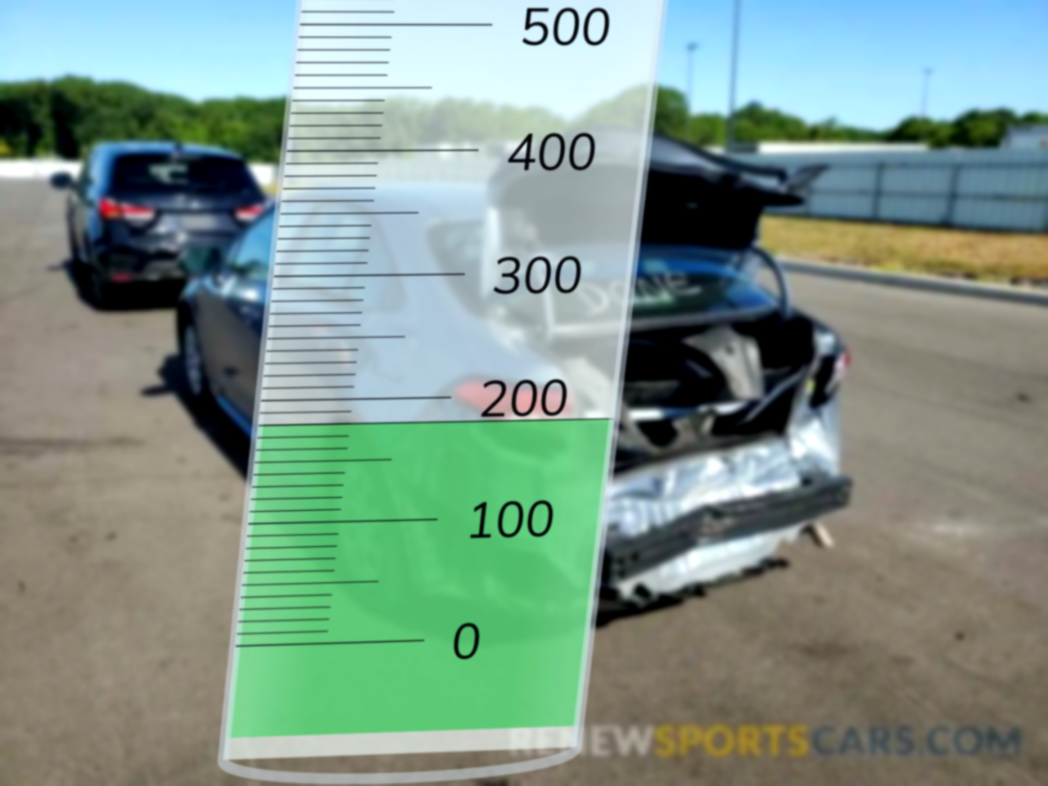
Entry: 180; mL
